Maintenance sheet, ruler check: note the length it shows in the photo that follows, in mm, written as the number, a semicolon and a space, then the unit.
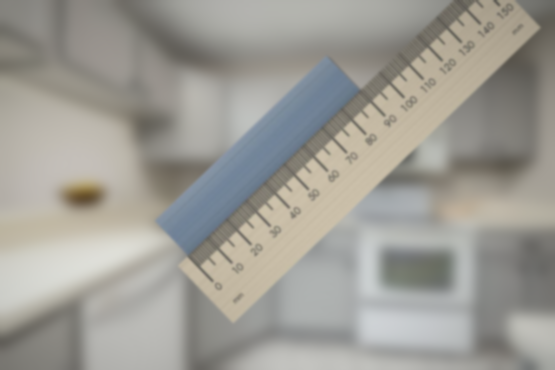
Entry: 90; mm
